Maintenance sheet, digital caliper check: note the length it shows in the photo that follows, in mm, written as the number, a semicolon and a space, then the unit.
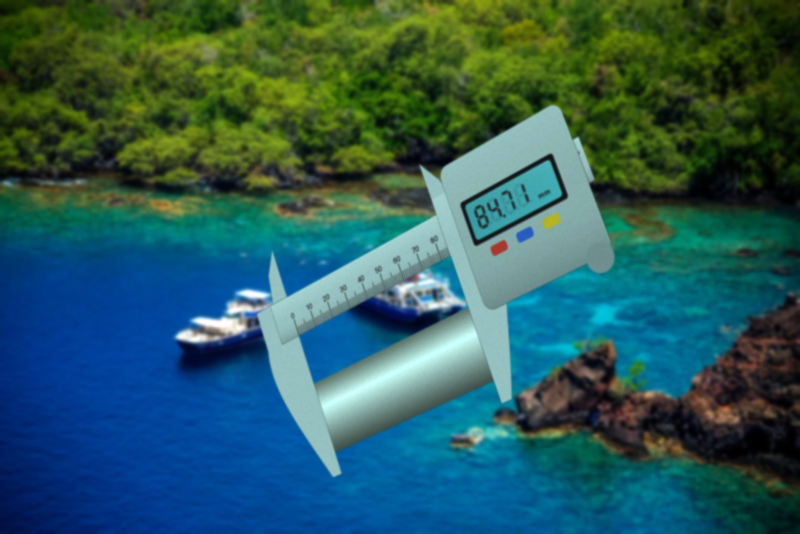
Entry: 84.71; mm
